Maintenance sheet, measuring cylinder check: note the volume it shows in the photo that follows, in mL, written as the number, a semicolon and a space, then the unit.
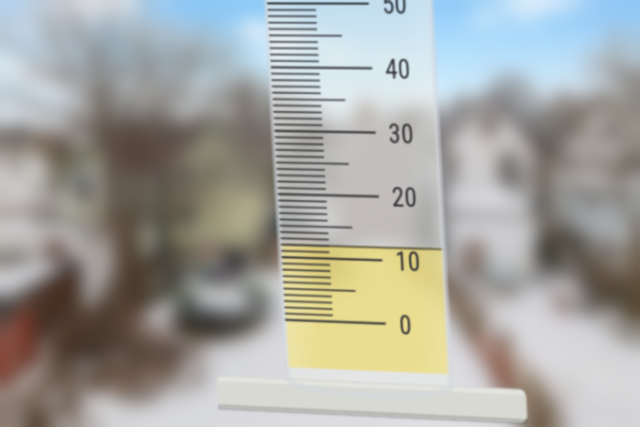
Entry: 12; mL
